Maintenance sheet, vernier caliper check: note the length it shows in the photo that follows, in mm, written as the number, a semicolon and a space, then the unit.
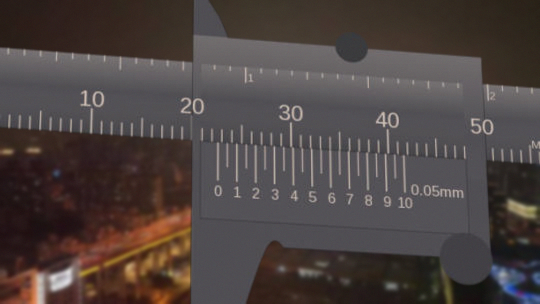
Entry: 22.6; mm
